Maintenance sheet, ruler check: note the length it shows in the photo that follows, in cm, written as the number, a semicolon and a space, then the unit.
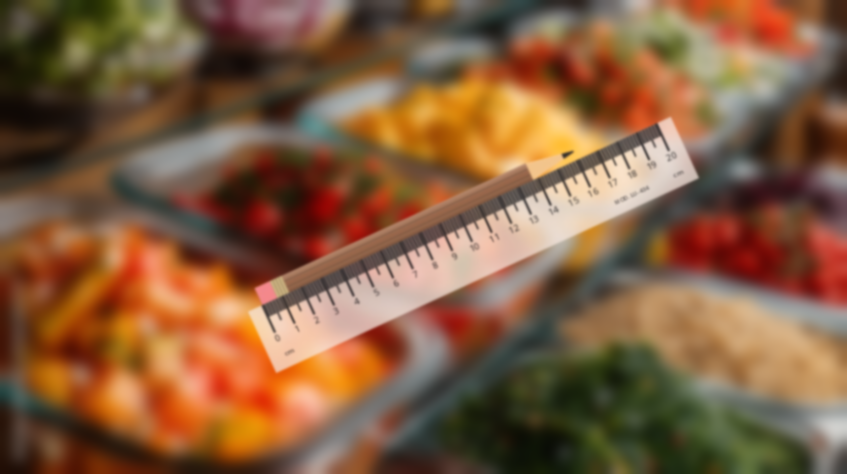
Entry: 16; cm
